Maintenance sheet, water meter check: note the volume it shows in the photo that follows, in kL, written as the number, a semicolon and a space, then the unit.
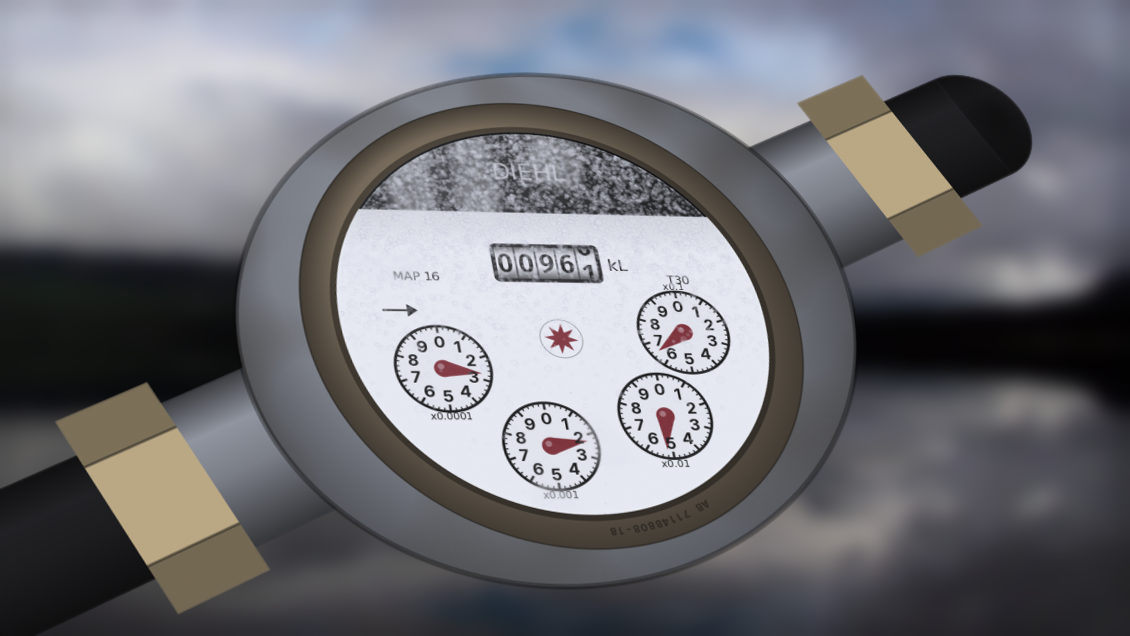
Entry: 960.6522; kL
